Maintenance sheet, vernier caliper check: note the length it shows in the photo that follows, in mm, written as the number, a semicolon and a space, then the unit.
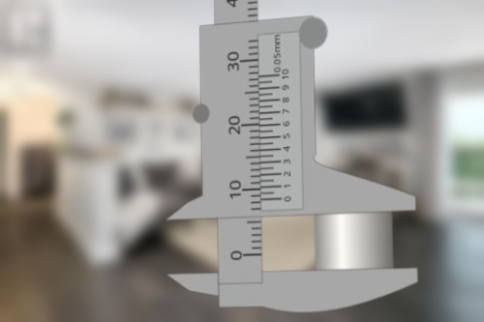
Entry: 8.4; mm
